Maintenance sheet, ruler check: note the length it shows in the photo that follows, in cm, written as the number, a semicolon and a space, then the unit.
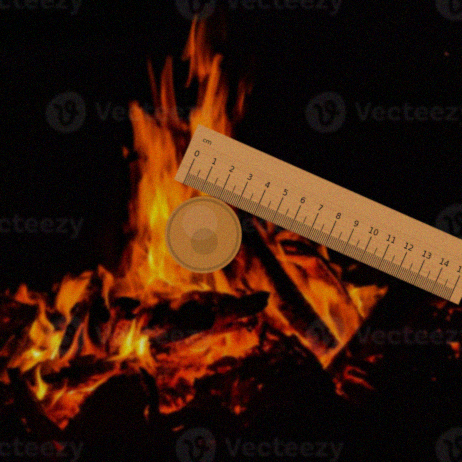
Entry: 4; cm
